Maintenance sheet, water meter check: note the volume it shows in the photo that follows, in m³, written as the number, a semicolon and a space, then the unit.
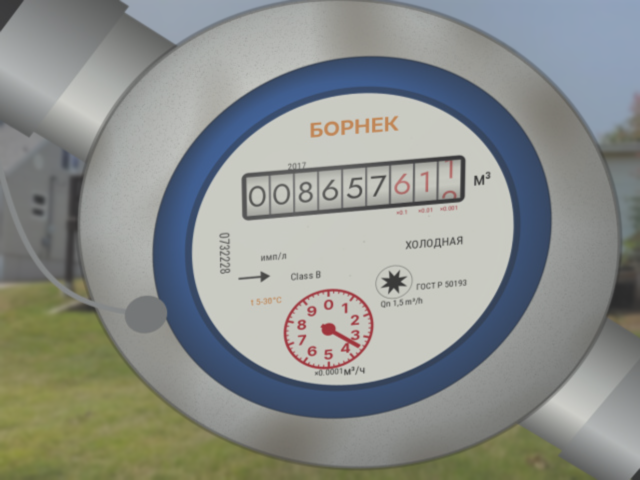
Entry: 8657.6113; m³
